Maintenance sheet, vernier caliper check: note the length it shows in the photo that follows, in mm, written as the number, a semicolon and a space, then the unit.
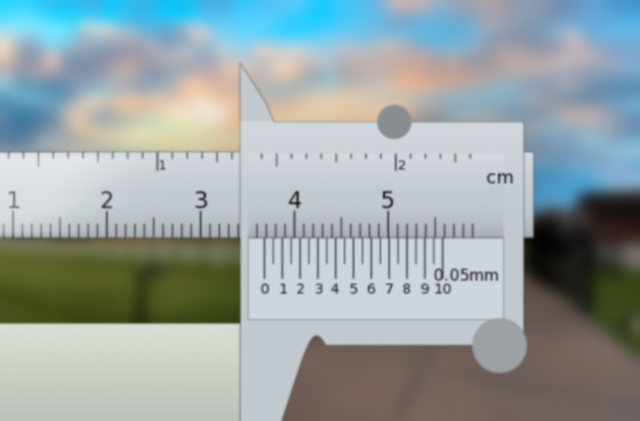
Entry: 36.8; mm
